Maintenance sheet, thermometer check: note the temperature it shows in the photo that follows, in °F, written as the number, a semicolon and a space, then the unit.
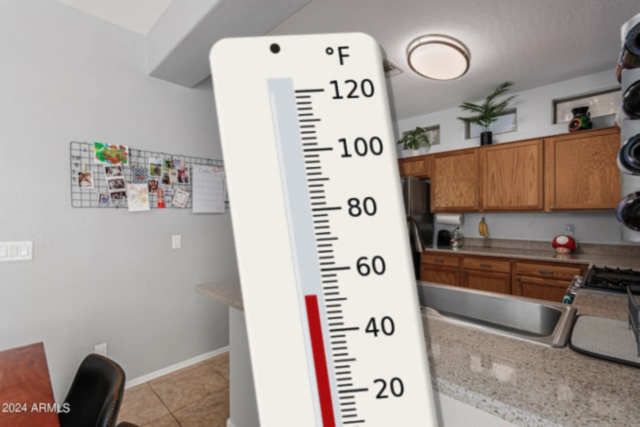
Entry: 52; °F
